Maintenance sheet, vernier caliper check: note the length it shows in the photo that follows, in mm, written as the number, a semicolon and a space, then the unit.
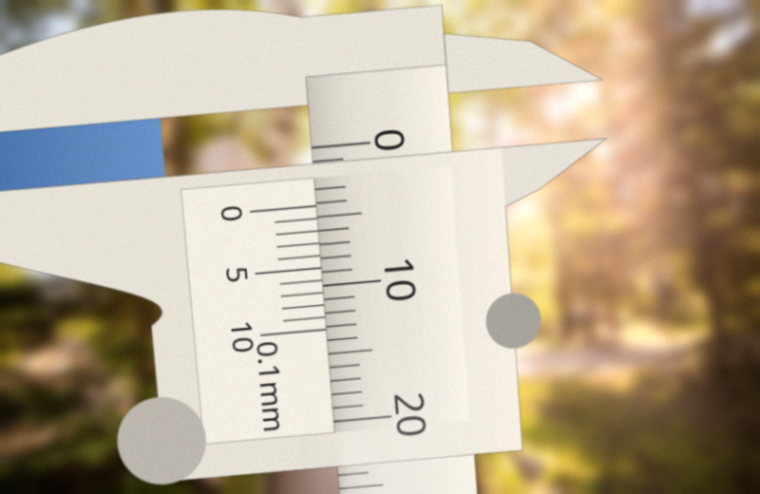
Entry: 4.2; mm
